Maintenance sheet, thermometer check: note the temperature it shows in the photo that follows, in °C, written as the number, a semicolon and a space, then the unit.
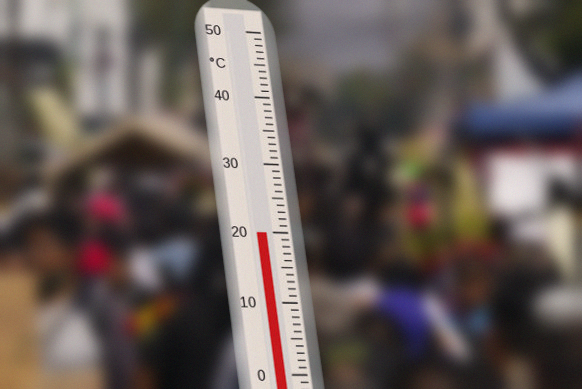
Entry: 20; °C
